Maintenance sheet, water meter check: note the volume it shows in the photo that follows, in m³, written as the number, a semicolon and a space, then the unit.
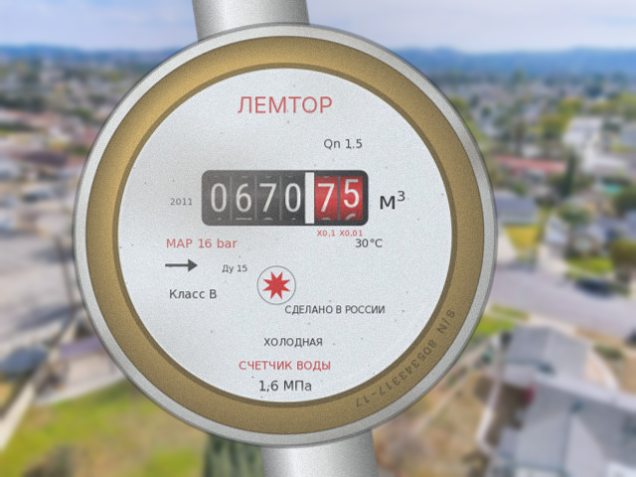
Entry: 670.75; m³
